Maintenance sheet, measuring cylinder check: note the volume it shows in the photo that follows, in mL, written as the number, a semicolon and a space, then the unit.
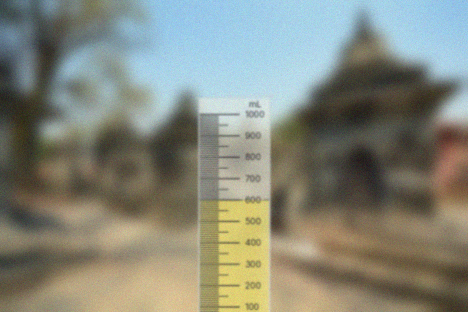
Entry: 600; mL
